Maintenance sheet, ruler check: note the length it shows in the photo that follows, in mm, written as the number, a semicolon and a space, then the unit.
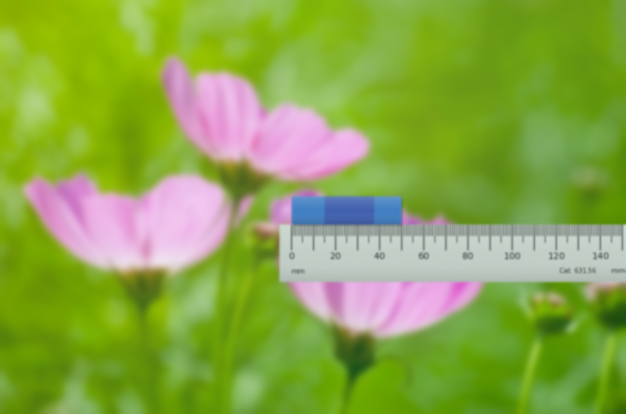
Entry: 50; mm
